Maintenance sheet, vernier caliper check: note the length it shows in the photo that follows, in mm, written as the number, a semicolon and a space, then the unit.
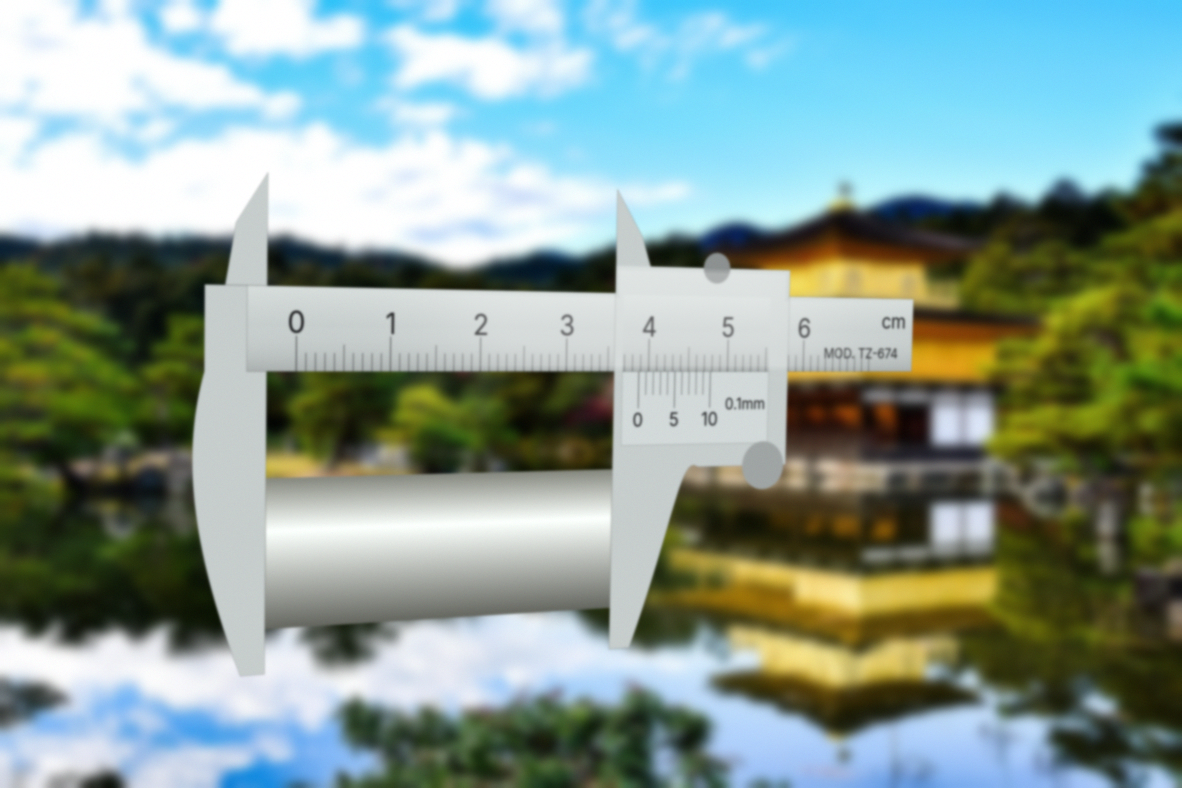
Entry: 38.8; mm
